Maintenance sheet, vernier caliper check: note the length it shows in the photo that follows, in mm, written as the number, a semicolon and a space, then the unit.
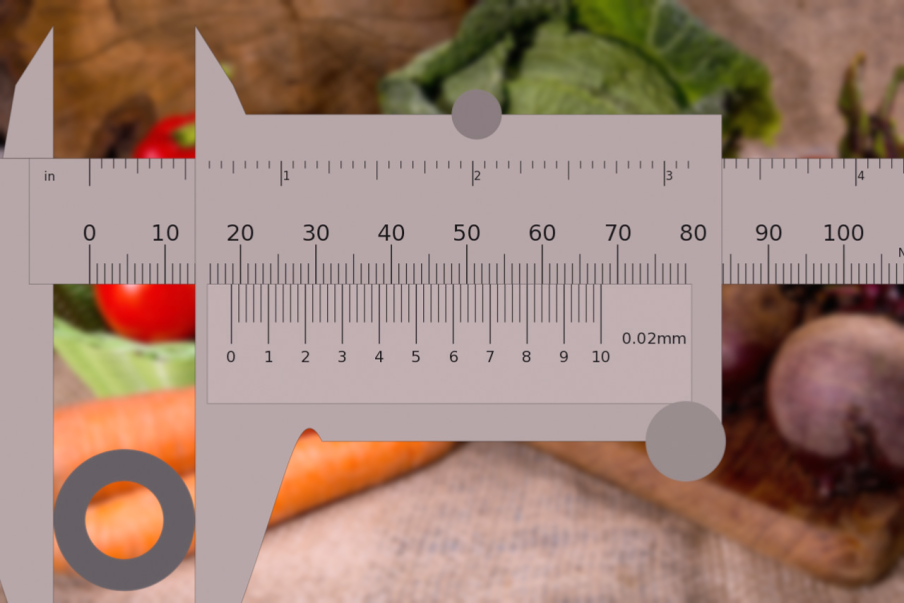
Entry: 18.8; mm
